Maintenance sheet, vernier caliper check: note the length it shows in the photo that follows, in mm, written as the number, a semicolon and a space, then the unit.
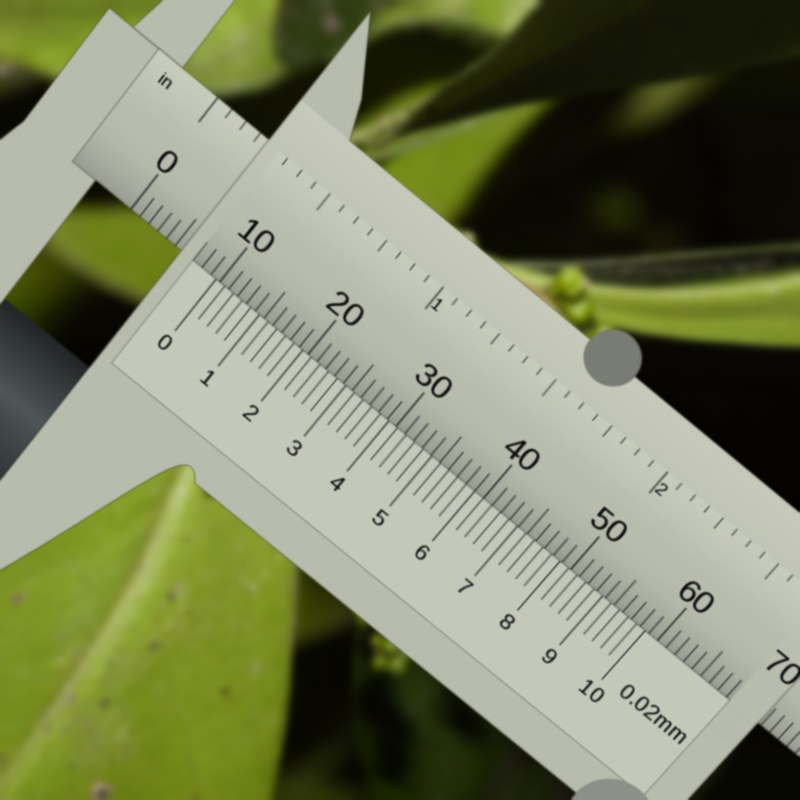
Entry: 9.6; mm
